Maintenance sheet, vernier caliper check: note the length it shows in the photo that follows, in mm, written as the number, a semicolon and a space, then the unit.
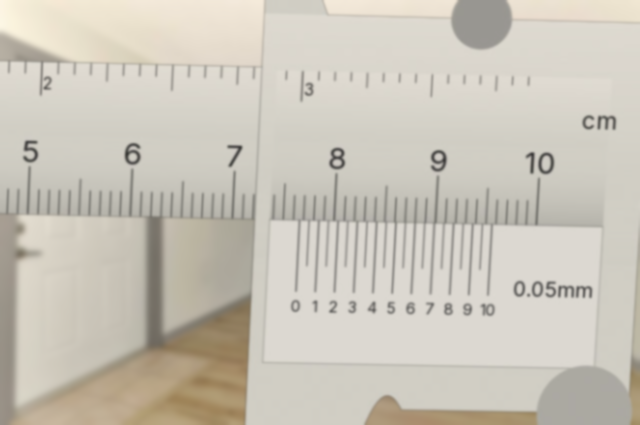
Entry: 76.6; mm
